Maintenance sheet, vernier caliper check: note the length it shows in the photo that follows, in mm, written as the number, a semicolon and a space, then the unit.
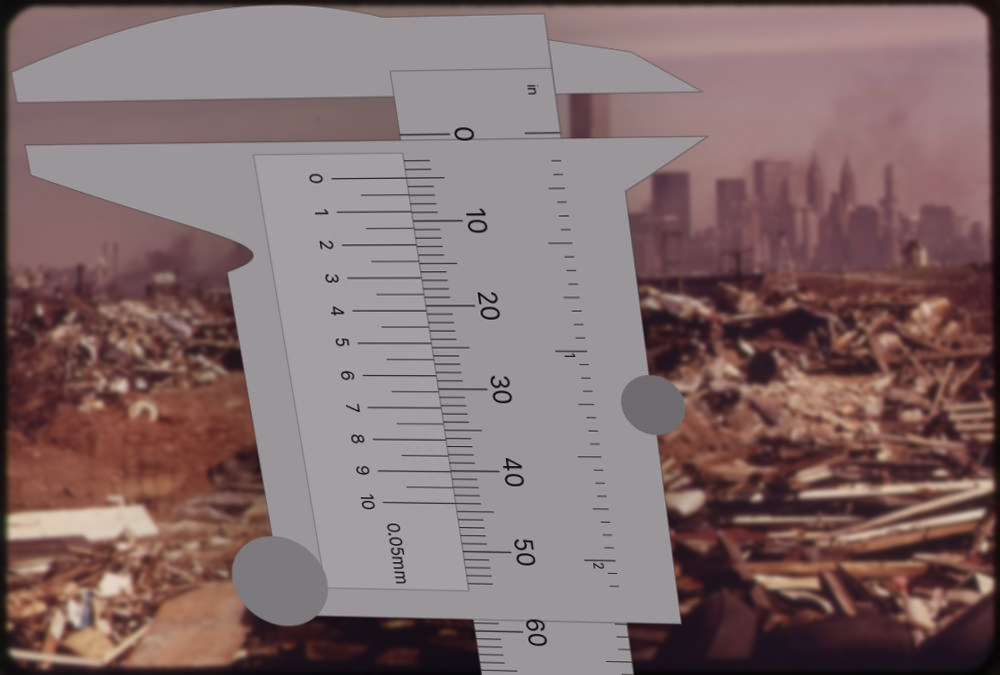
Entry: 5.0; mm
